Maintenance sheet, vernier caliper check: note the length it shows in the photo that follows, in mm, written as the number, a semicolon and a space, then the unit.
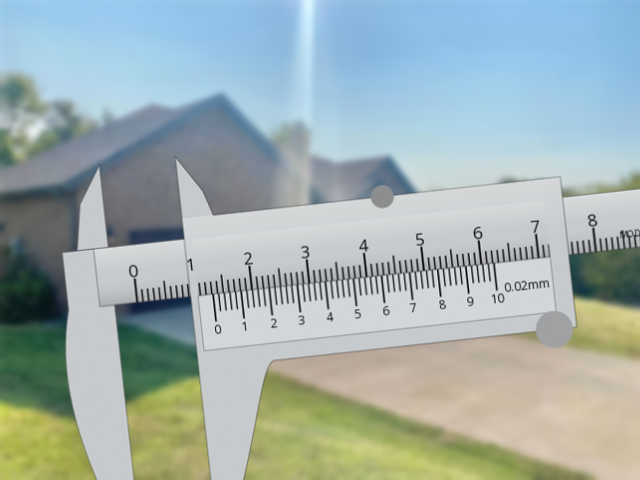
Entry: 13.2; mm
